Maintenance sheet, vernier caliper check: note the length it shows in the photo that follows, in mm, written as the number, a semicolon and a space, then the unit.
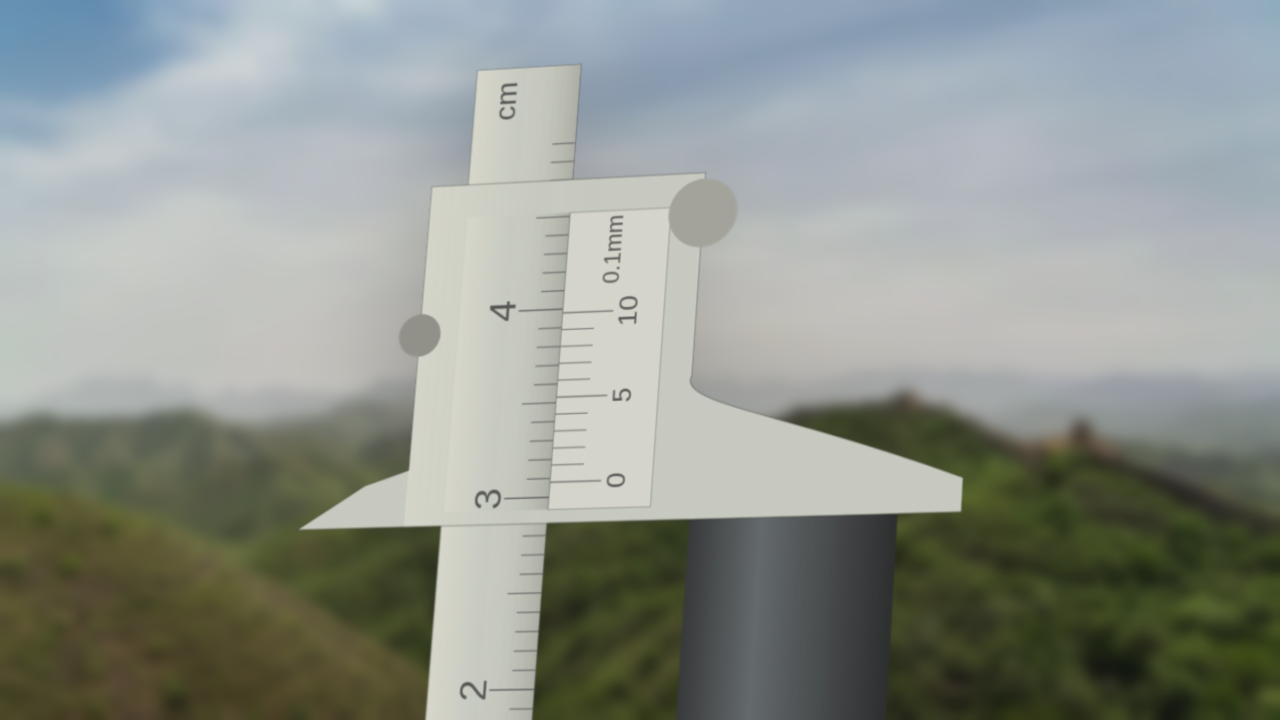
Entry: 30.8; mm
